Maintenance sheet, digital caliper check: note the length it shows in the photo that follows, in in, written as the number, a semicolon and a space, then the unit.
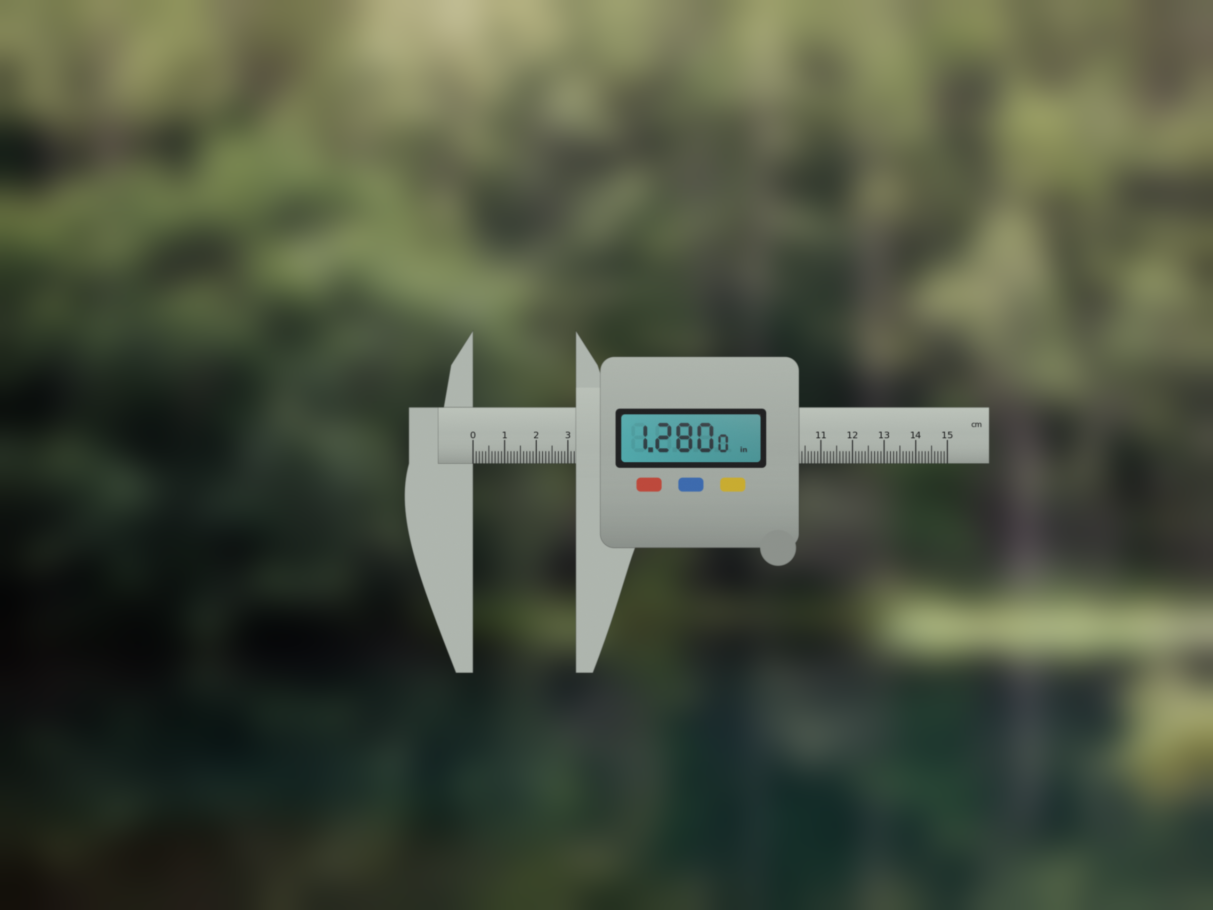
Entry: 1.2800; in
